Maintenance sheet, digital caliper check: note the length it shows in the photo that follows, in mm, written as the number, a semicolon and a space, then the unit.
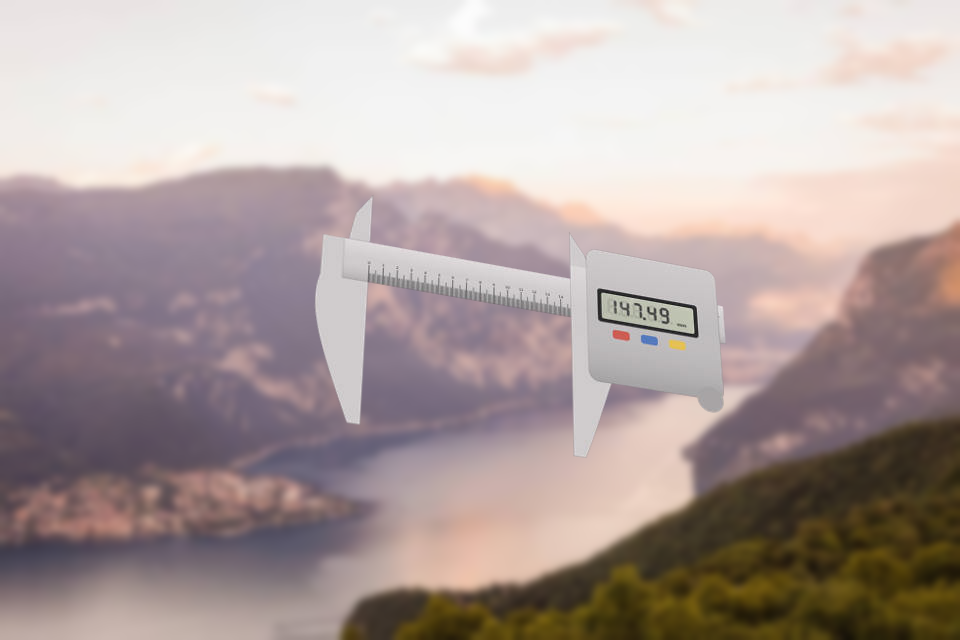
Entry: 147.49; mm
